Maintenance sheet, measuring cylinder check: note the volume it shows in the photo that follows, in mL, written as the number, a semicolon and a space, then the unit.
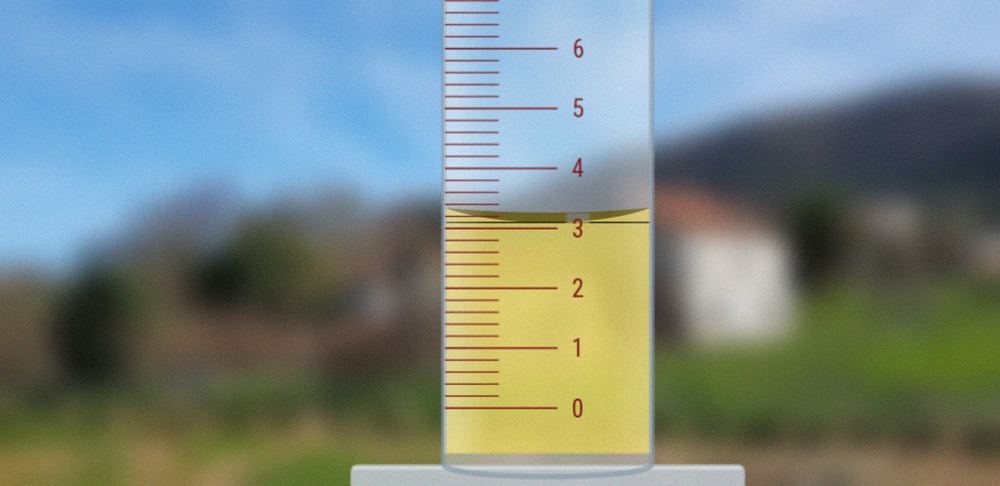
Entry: 3.1; mL
